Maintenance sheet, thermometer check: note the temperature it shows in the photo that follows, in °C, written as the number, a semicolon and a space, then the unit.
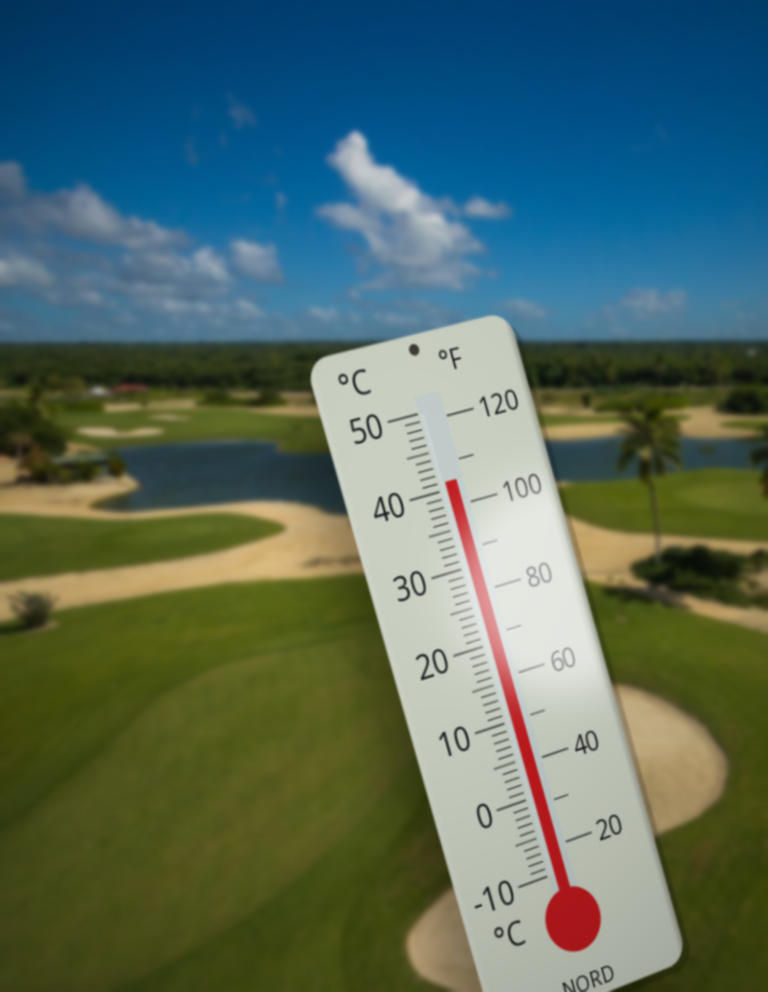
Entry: 41; °C
